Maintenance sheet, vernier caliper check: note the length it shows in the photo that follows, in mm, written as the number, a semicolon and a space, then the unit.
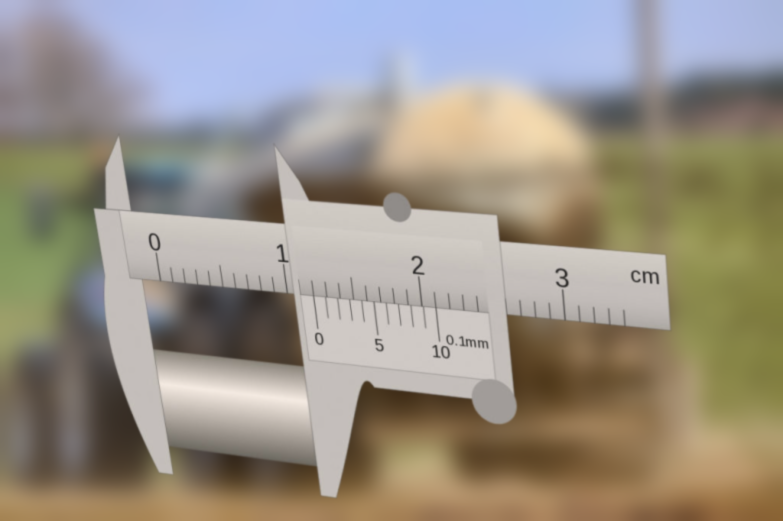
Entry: 12.0; mm
